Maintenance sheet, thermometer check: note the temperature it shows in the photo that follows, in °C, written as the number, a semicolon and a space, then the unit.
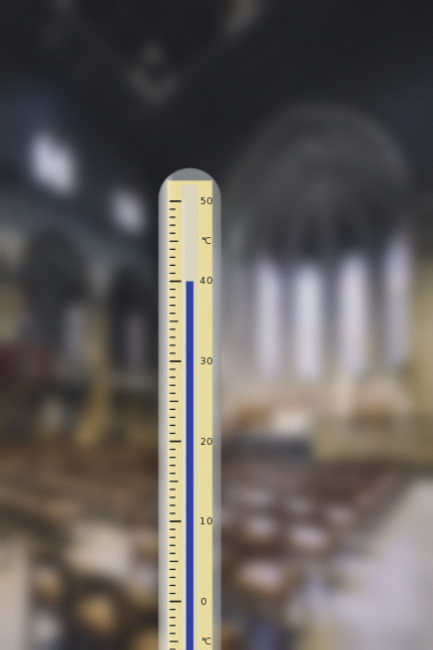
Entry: 40; °C
